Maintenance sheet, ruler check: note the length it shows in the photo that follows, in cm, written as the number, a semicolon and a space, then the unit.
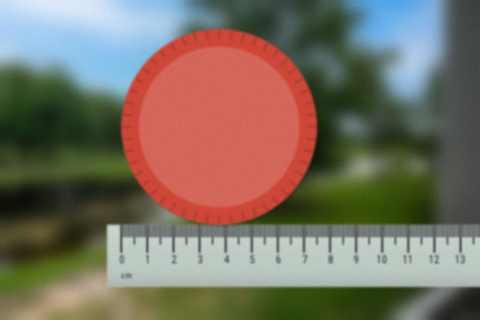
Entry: 7.5; cm
